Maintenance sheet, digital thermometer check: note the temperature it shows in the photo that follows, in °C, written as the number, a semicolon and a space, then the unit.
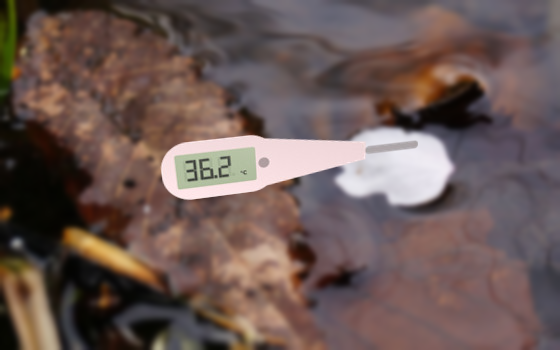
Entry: 36.2; °C
